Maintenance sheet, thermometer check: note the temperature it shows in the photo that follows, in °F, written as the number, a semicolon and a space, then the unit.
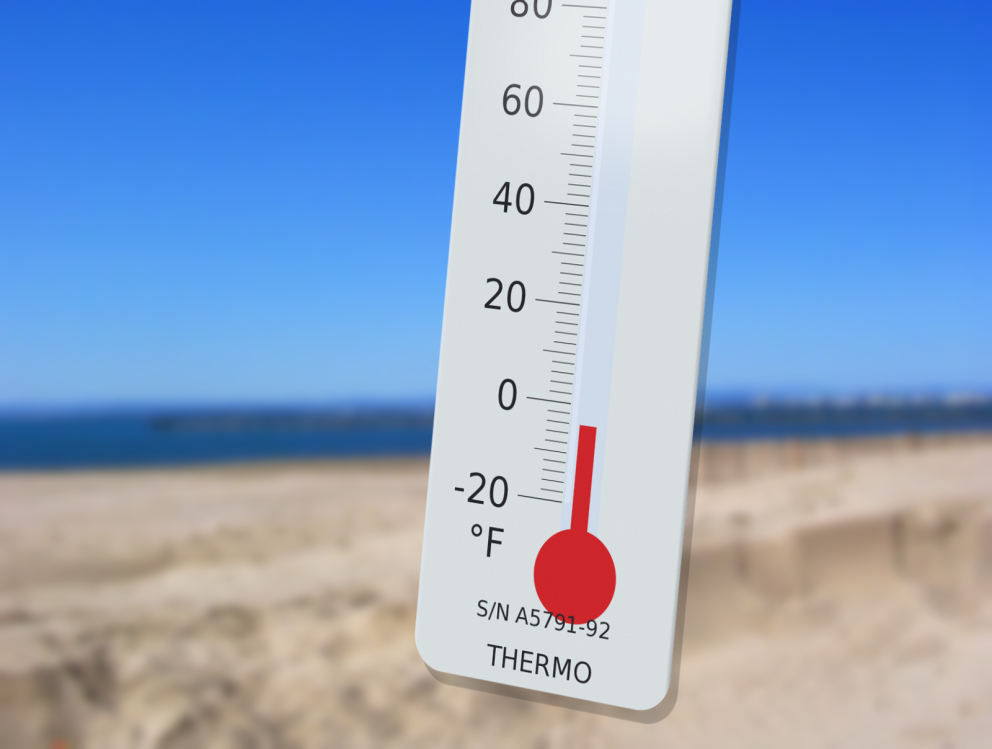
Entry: -4; °F
